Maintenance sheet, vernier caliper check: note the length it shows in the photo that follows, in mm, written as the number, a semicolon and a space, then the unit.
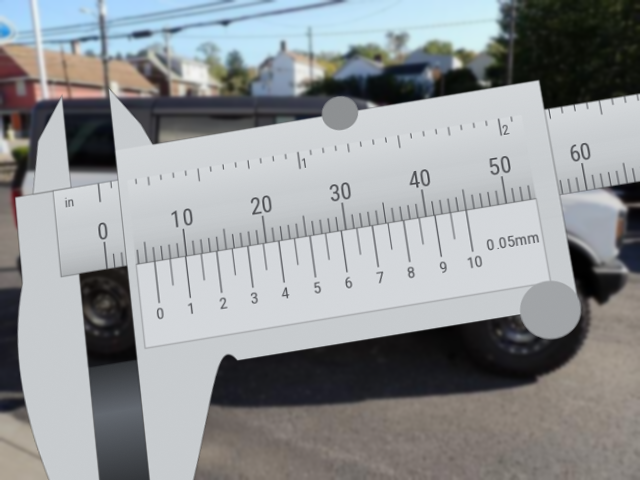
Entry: 6.0; mm
